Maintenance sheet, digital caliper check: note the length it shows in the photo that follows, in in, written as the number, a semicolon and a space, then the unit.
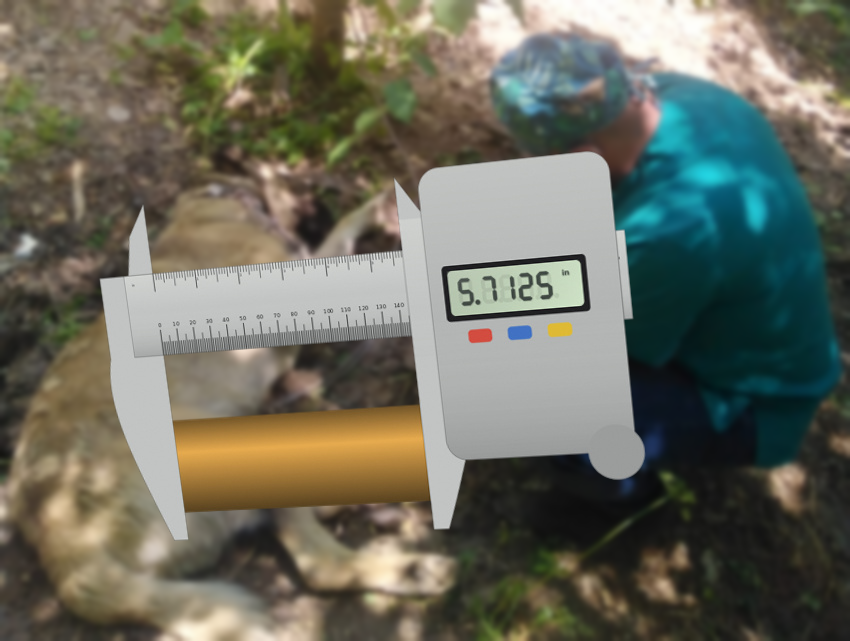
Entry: 5.7125; in
